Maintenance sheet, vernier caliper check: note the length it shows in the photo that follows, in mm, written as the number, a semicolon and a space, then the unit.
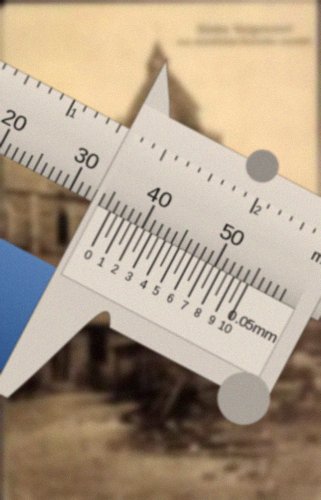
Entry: 35.6; mm
